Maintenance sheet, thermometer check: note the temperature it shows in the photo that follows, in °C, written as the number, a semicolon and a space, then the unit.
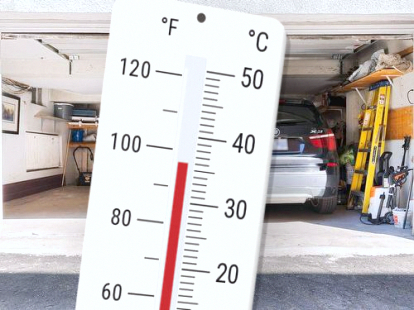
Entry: 36; °C
